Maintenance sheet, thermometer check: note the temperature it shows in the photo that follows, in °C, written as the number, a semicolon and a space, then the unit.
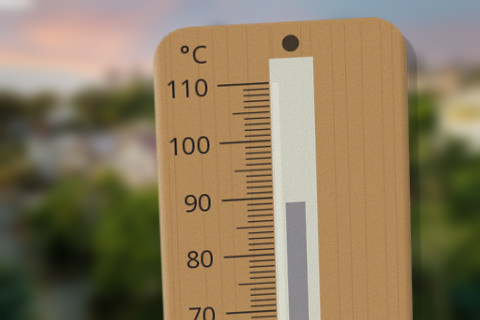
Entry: 89; °C
